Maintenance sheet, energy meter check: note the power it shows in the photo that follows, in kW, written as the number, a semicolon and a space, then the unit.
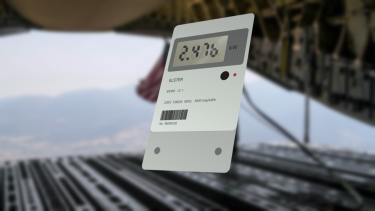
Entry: 2.476; kW
